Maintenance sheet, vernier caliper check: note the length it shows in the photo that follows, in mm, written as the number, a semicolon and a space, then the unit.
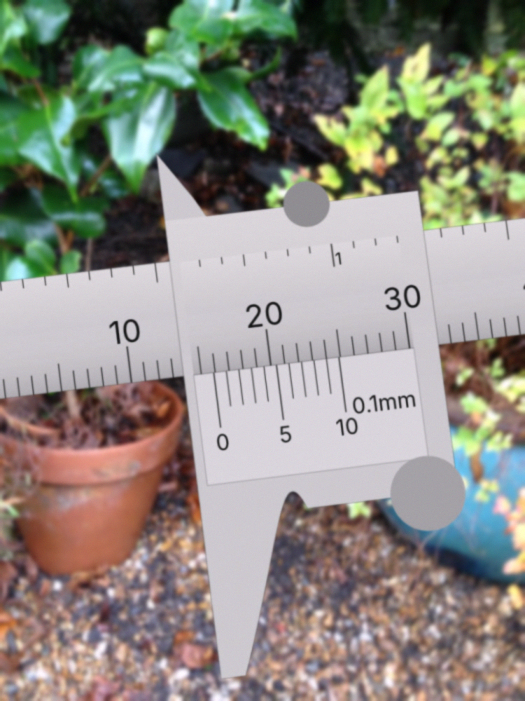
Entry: 15.9; mm
